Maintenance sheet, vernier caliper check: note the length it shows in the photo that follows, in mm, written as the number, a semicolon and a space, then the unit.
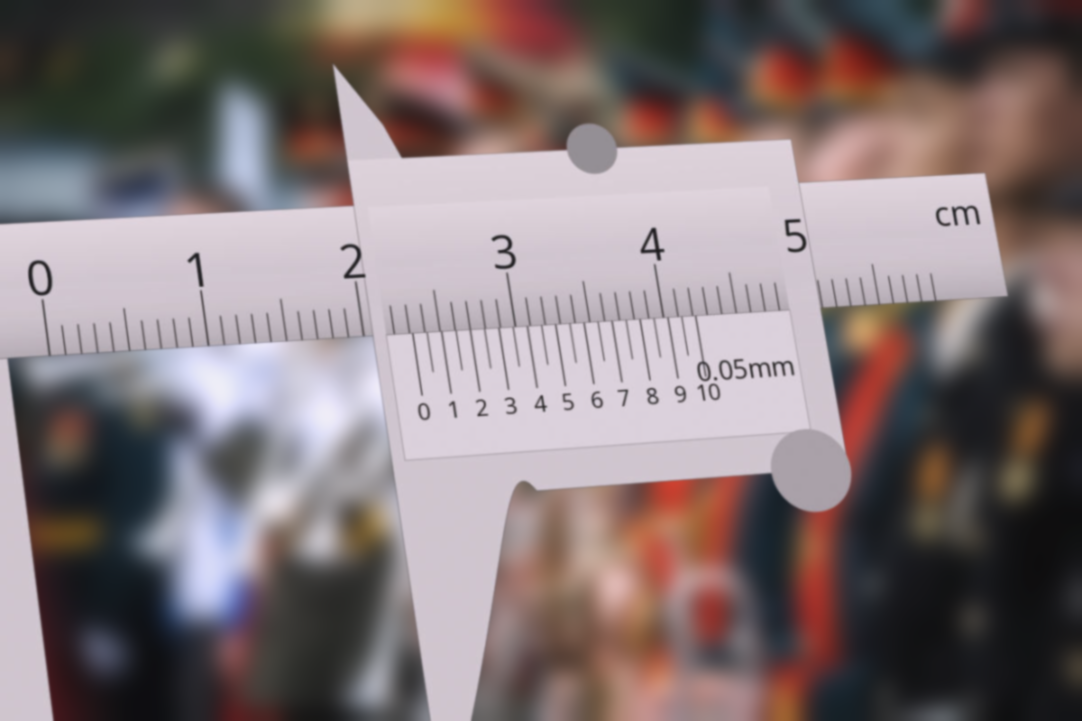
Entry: 23.2; mm
